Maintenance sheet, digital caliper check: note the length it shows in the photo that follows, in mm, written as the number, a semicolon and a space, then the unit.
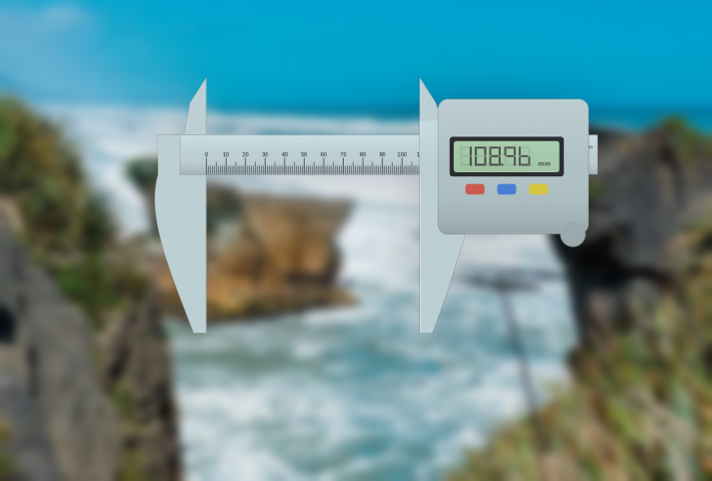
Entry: 108.96; mm
